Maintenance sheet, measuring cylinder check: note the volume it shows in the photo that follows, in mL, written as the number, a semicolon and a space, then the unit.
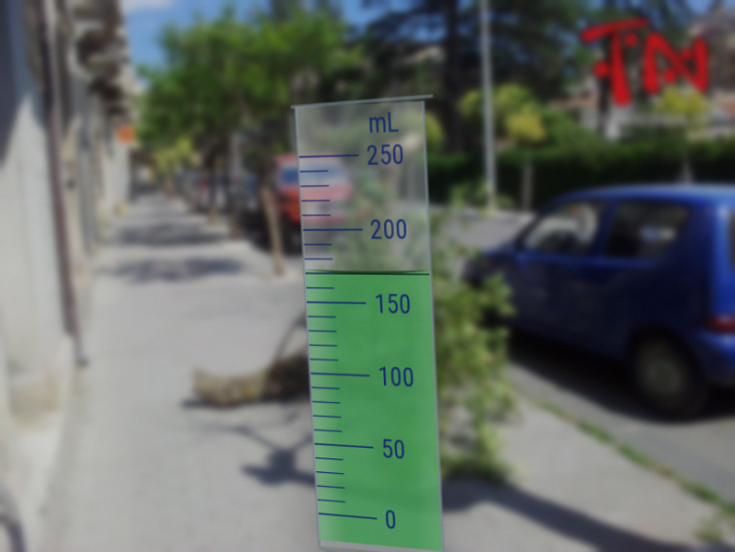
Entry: 170; mL
